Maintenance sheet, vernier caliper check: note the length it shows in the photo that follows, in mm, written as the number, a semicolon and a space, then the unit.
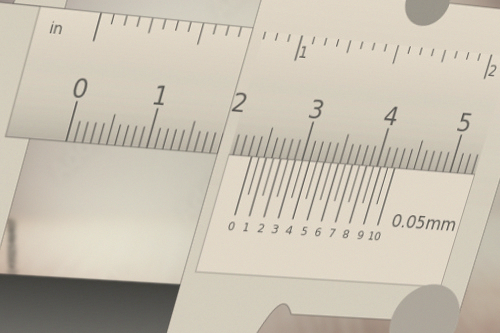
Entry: 23.4; mm
